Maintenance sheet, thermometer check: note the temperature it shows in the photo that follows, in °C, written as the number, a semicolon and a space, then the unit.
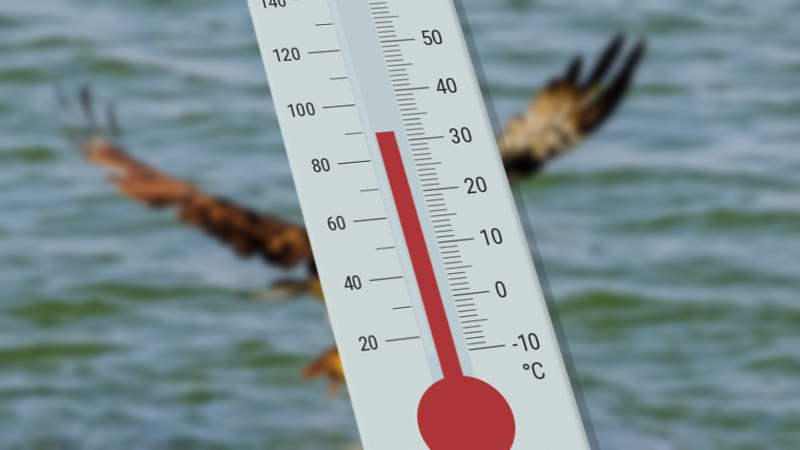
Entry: 32; °C
